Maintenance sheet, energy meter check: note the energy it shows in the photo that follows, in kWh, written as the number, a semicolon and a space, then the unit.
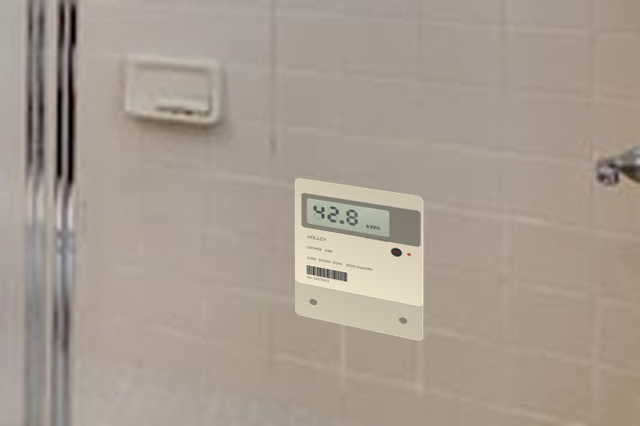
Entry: 42.8; kWh
